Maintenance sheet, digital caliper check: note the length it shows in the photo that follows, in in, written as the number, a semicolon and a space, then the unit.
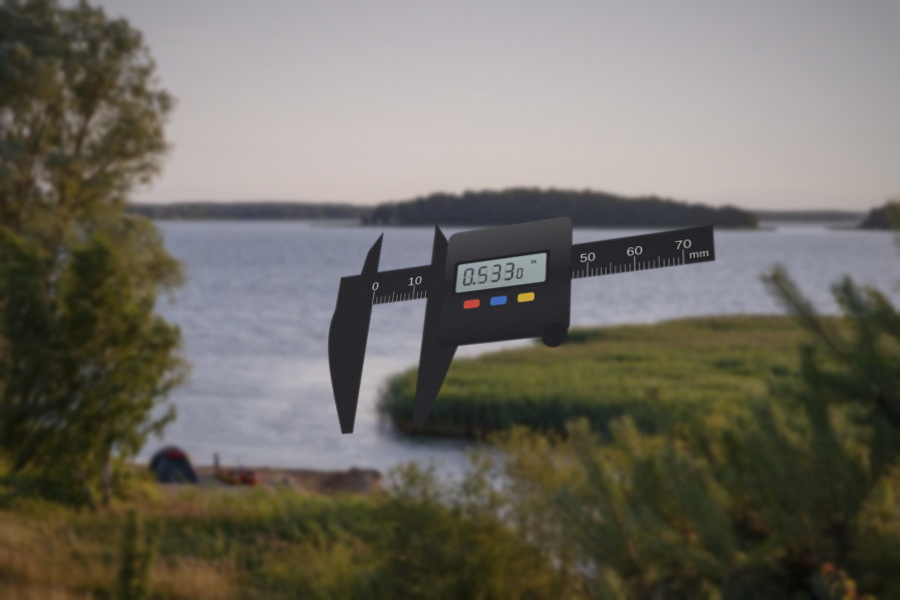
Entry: 0.5330; in
